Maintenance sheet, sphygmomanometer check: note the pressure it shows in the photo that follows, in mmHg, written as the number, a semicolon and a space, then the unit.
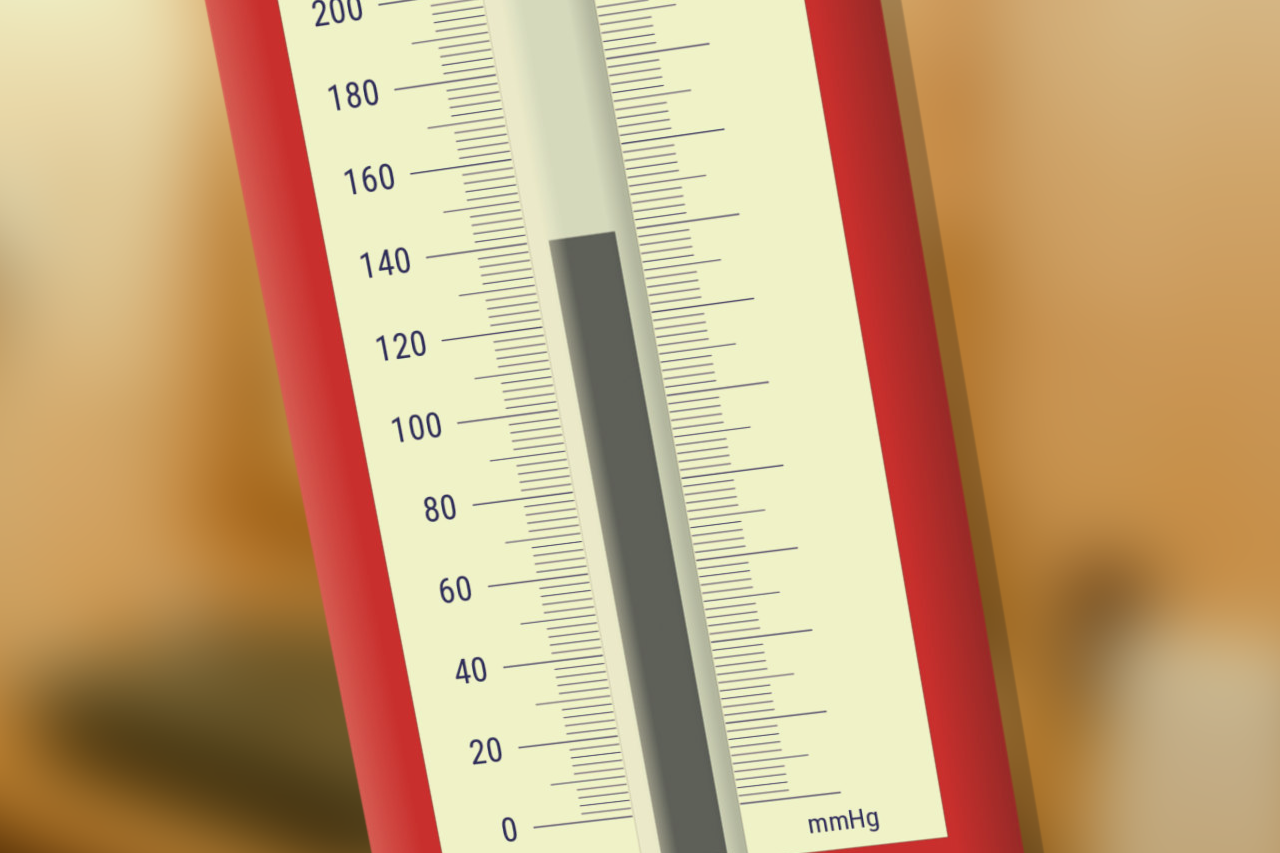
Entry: 140; mmHg
